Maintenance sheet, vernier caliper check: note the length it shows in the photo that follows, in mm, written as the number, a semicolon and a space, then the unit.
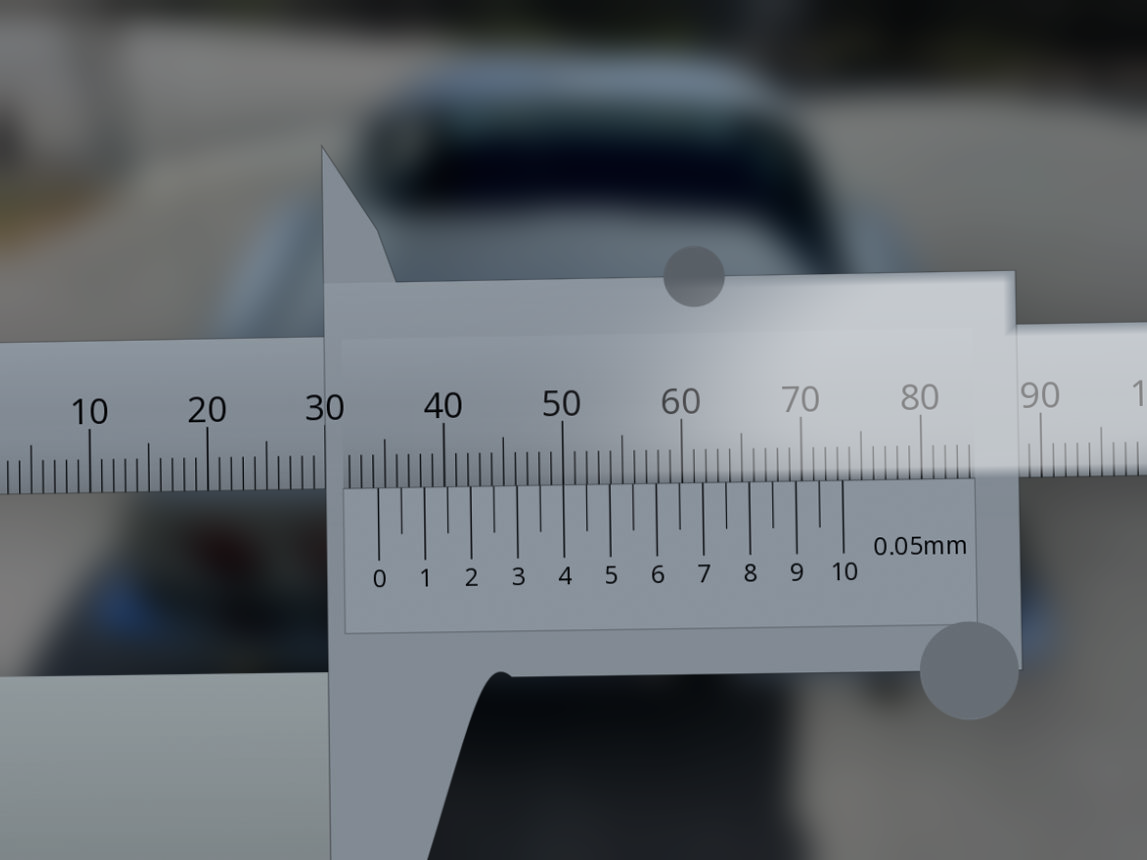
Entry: 34.4; mm
